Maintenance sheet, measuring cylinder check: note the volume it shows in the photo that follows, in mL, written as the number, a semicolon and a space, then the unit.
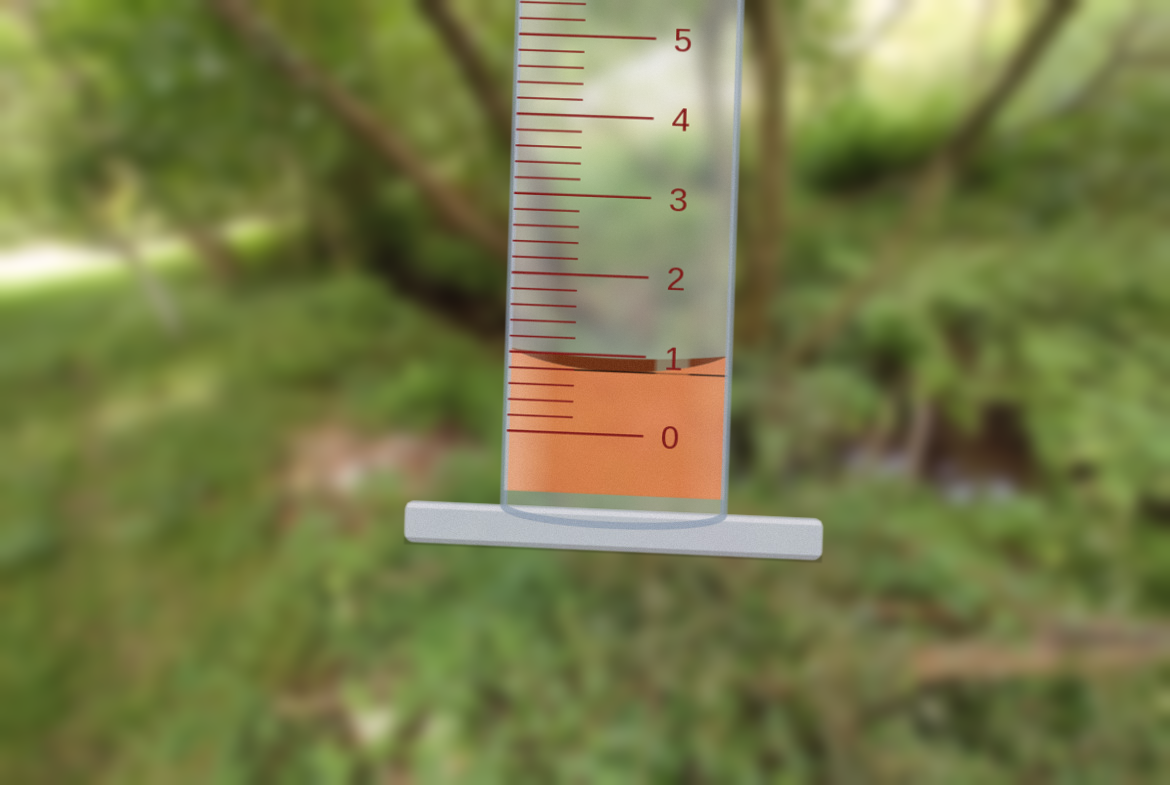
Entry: 0.8; mL
